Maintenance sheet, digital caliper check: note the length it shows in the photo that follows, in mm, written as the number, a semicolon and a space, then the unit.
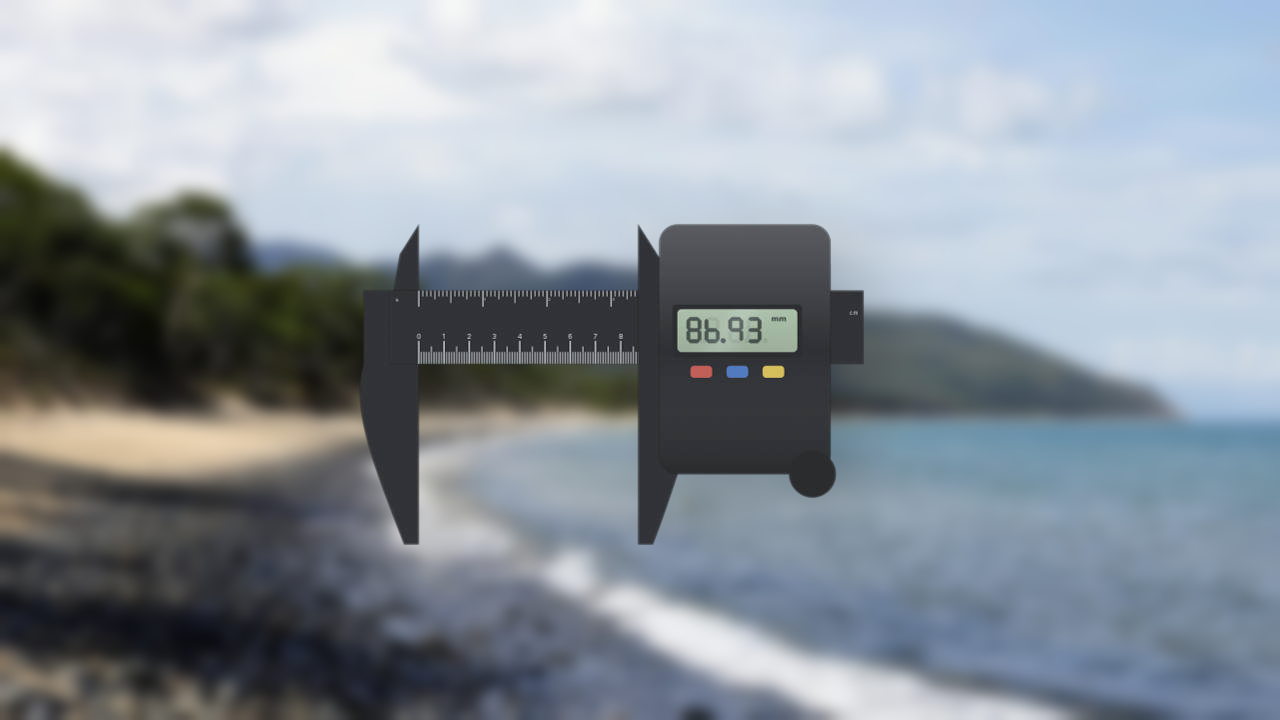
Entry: 86.93; mm
